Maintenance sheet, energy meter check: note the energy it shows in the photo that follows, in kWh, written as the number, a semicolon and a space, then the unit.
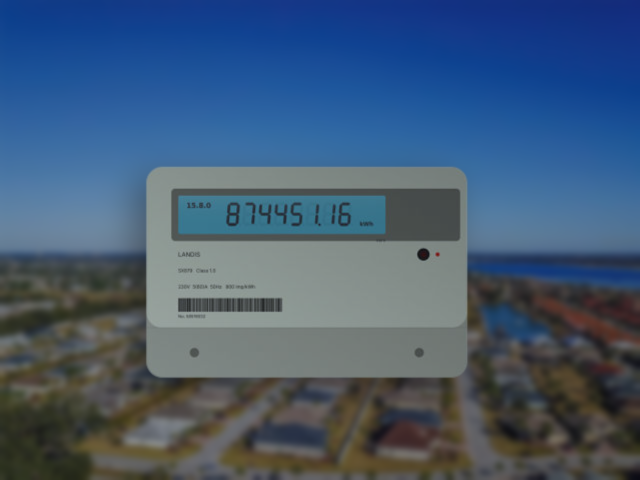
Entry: 874451.16; kWh
